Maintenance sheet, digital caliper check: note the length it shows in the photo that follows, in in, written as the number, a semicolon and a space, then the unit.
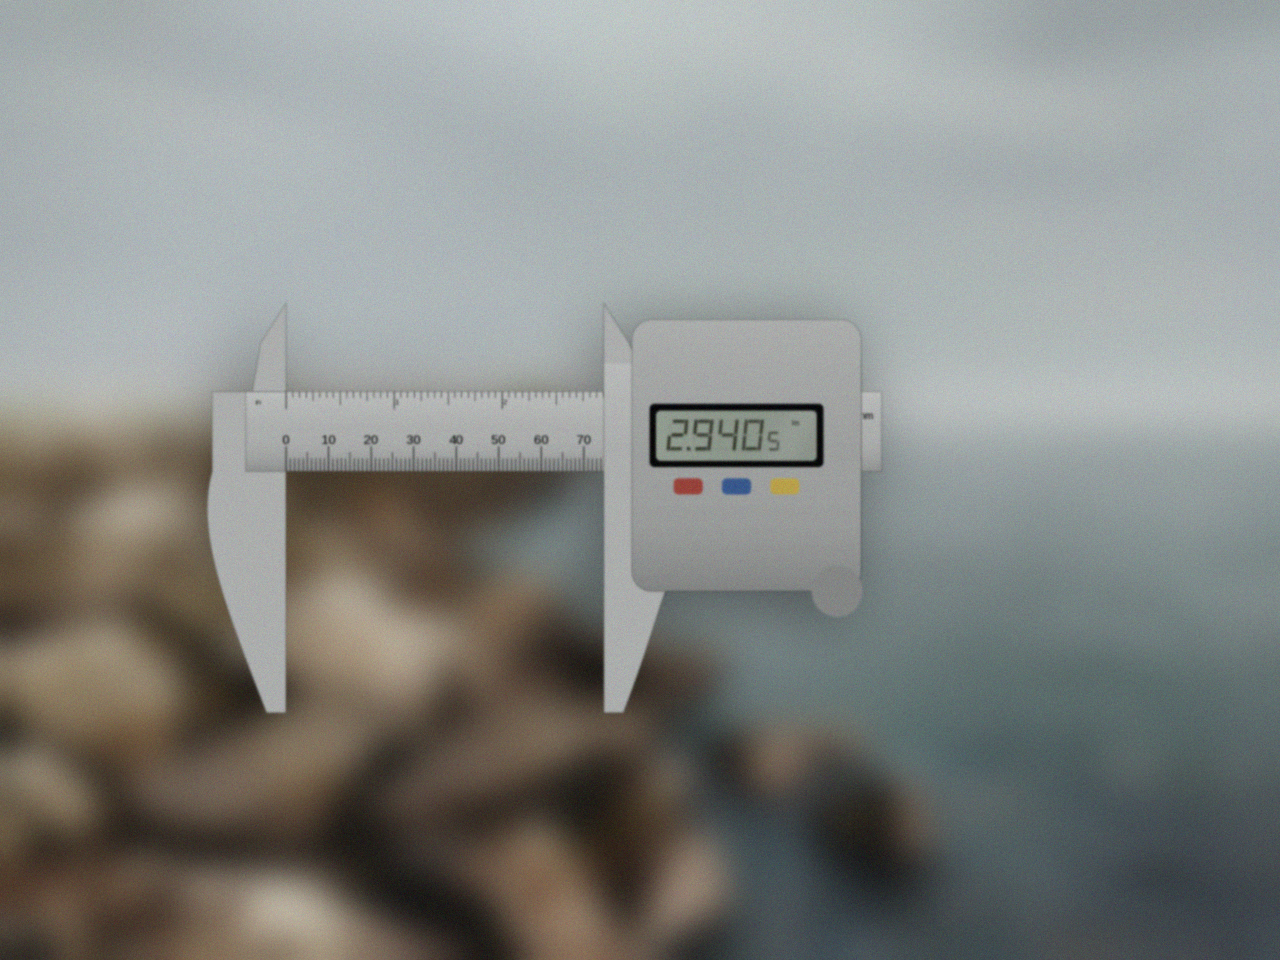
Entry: 2.9405; in
